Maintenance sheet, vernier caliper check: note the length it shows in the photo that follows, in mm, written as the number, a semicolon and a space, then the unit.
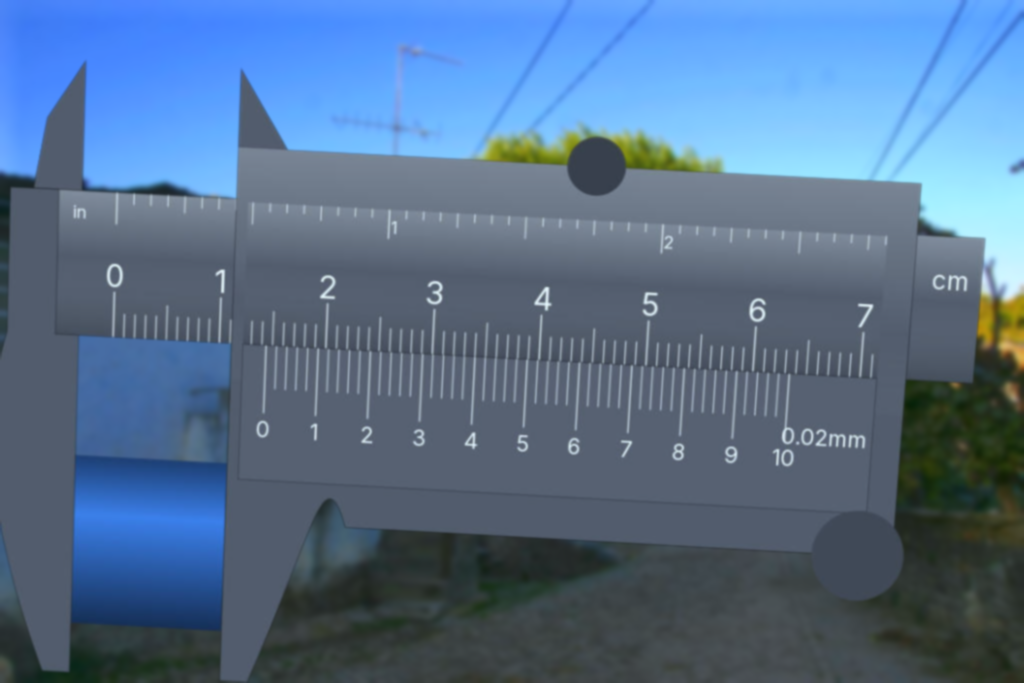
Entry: 14.4; mm
